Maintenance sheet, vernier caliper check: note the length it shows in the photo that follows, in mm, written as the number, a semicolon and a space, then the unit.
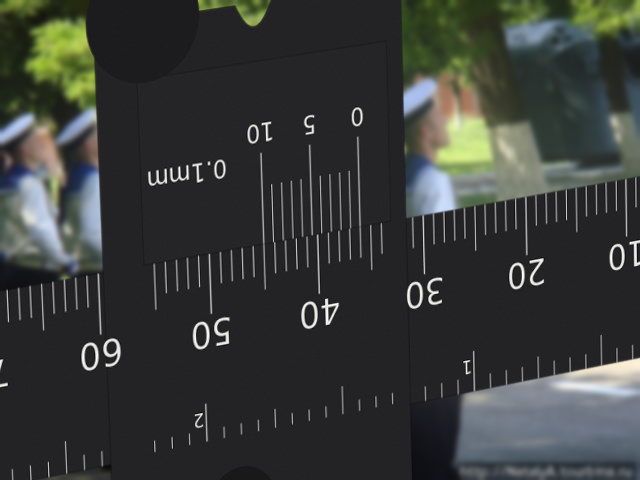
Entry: 36.0; mm
